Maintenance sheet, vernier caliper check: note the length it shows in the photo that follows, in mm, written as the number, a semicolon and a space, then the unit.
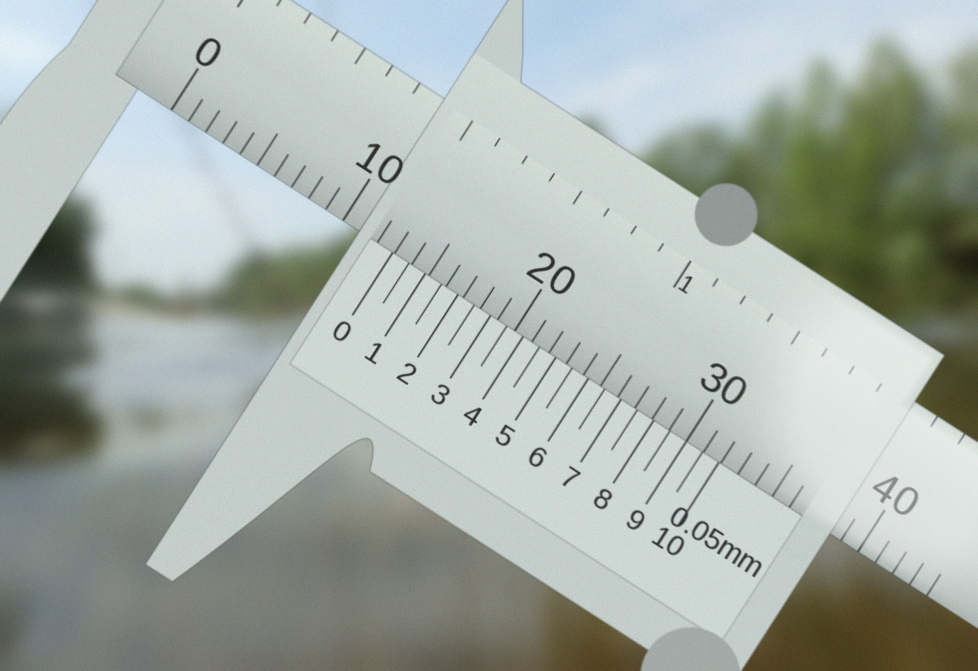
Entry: 12.9; mm
